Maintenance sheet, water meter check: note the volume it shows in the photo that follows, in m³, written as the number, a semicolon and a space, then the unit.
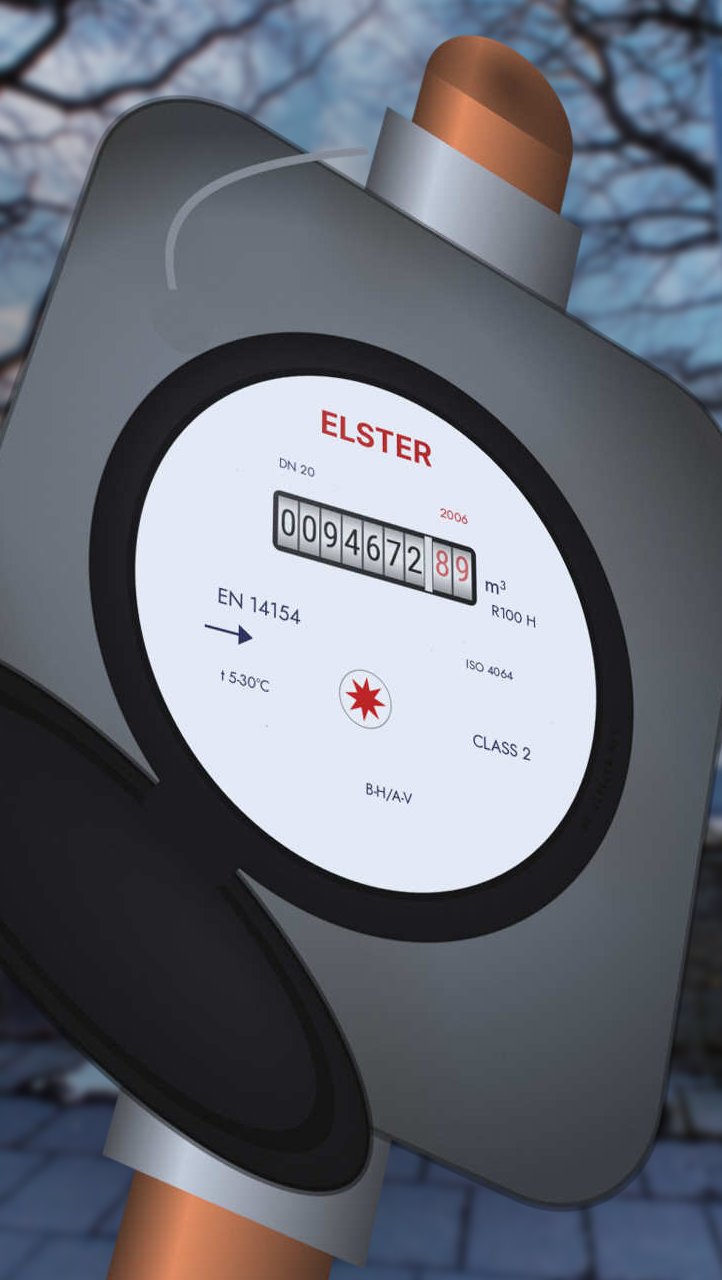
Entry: 94672.89; m³
